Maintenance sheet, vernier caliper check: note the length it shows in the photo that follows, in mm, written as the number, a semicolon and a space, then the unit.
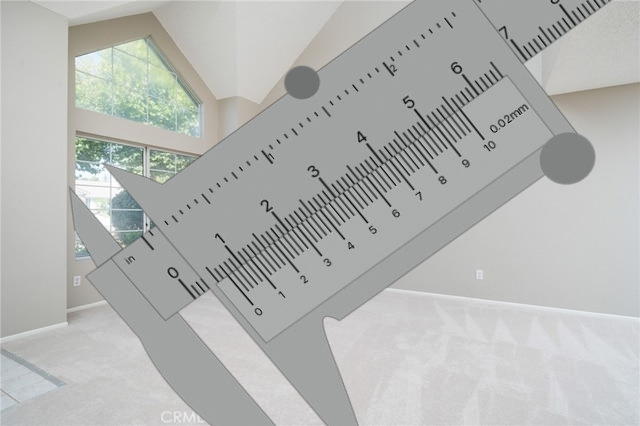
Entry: 7.0; mm
